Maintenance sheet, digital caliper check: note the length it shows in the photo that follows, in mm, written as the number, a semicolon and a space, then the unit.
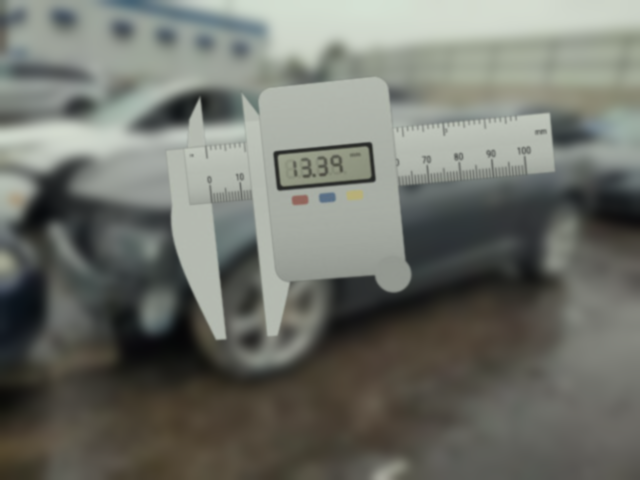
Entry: 13.39; mm
